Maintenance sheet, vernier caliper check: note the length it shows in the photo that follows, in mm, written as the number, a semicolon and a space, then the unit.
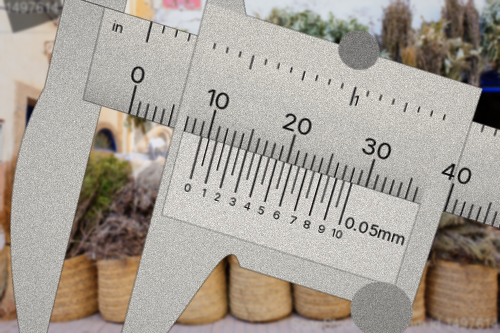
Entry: 9.2; mm
